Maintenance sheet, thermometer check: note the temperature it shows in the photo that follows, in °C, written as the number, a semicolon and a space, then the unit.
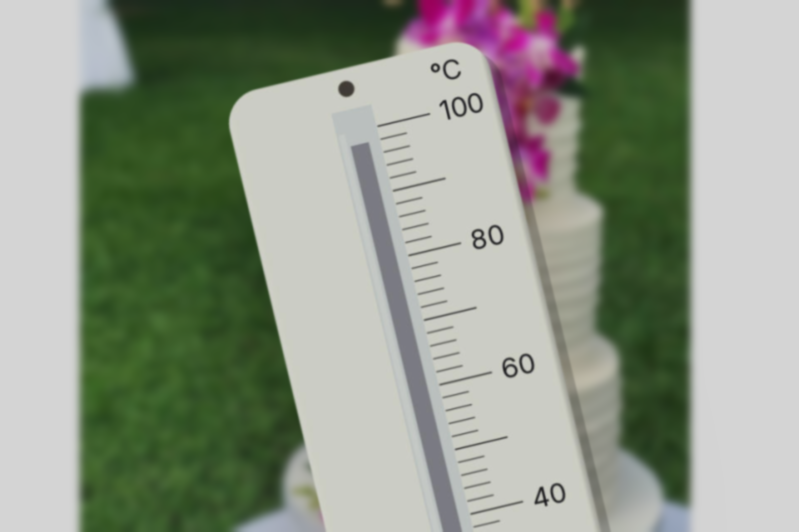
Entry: 98; °C
